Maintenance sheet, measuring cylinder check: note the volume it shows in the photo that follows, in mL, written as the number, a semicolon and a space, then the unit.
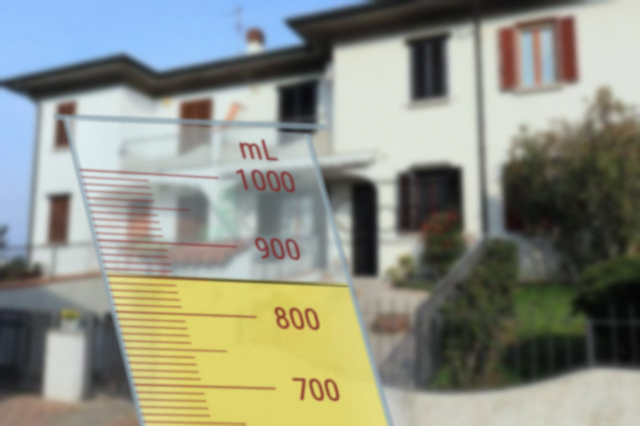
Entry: 850; mL
